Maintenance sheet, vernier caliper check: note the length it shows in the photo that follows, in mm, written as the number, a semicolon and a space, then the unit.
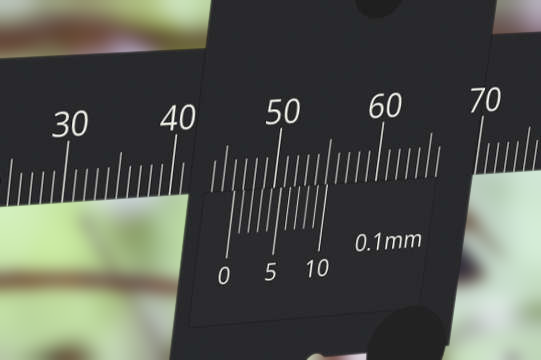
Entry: 46.2; mm
